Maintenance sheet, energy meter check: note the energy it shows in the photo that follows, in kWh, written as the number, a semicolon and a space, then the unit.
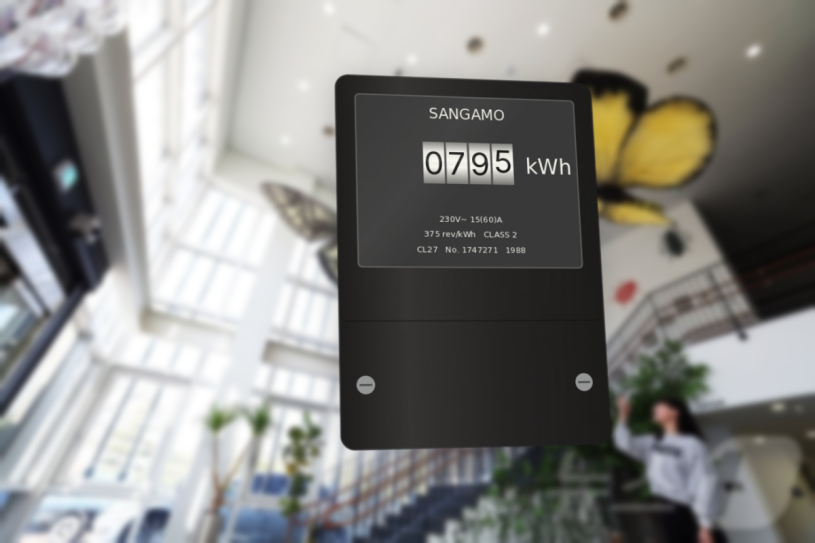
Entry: 795; kWh
